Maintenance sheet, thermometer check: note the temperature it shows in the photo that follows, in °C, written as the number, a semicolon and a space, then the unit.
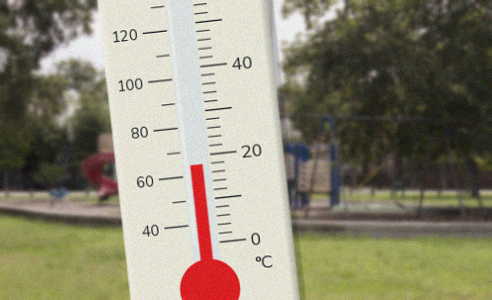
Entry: 18; °C
